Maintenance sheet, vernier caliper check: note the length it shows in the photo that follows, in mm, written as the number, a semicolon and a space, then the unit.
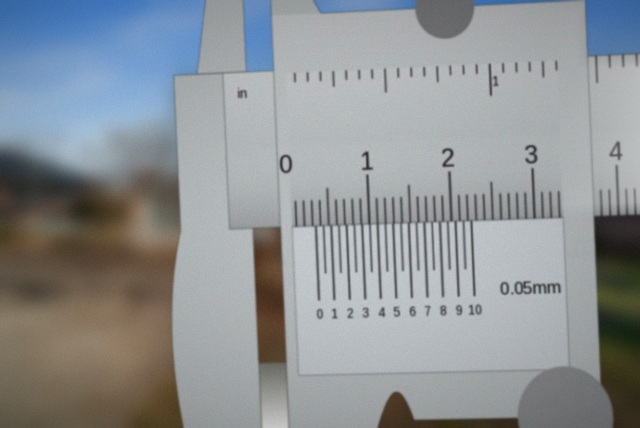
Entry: 3.4; mm
